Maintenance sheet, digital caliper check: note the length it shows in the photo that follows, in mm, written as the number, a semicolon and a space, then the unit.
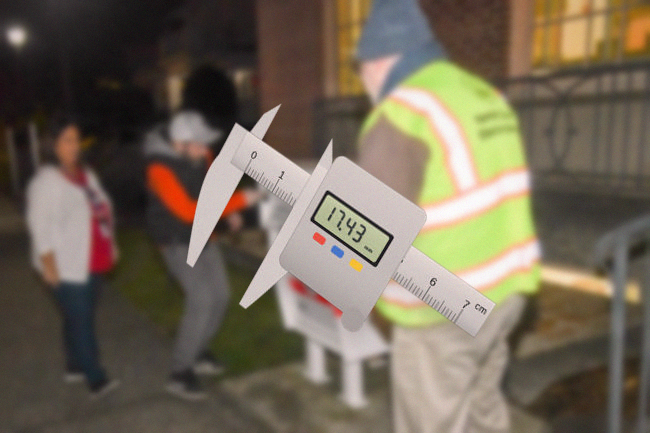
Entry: 17.43; mm
